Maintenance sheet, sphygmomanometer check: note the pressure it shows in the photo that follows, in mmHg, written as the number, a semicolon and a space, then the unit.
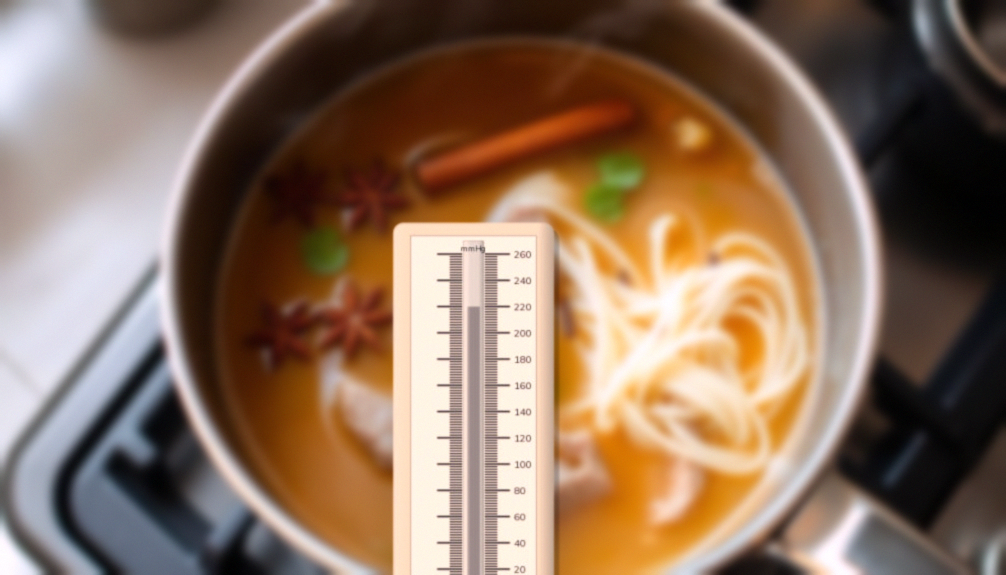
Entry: 220; mmHg
